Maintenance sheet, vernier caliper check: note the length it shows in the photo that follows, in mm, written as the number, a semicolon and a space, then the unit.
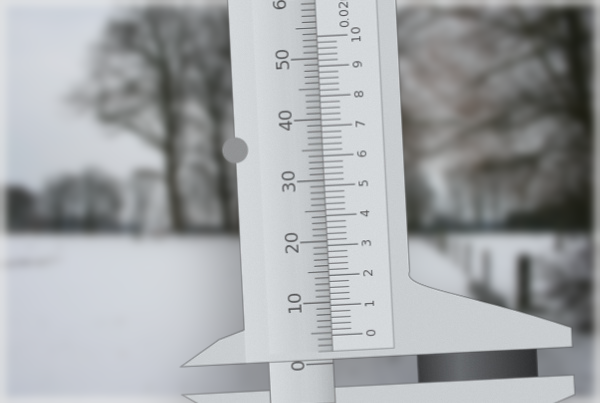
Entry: 4.6; mm
